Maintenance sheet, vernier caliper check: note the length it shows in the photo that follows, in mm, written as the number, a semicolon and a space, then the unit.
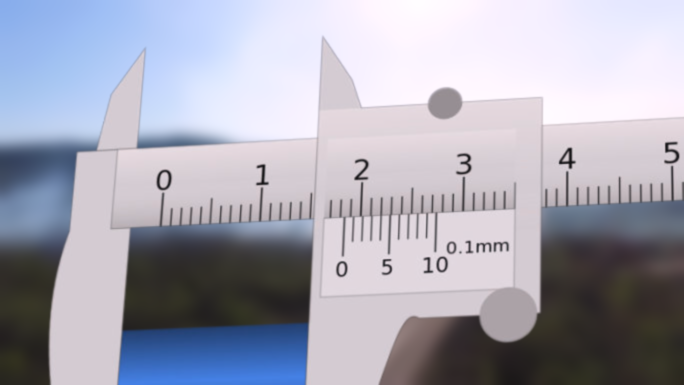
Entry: 18.4; mm
